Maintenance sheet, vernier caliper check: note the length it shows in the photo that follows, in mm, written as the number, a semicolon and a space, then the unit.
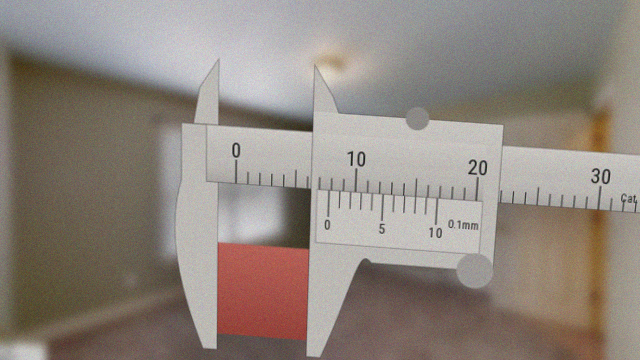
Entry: 7.8; mm
